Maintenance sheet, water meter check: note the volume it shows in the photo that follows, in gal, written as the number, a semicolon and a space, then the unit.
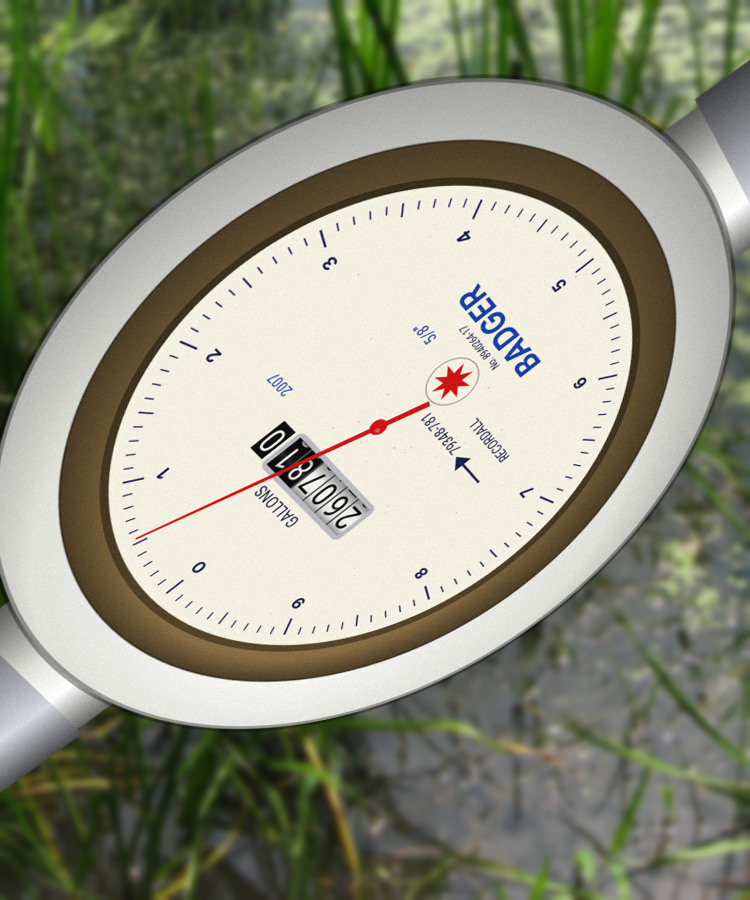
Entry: 2607810.5; gal
